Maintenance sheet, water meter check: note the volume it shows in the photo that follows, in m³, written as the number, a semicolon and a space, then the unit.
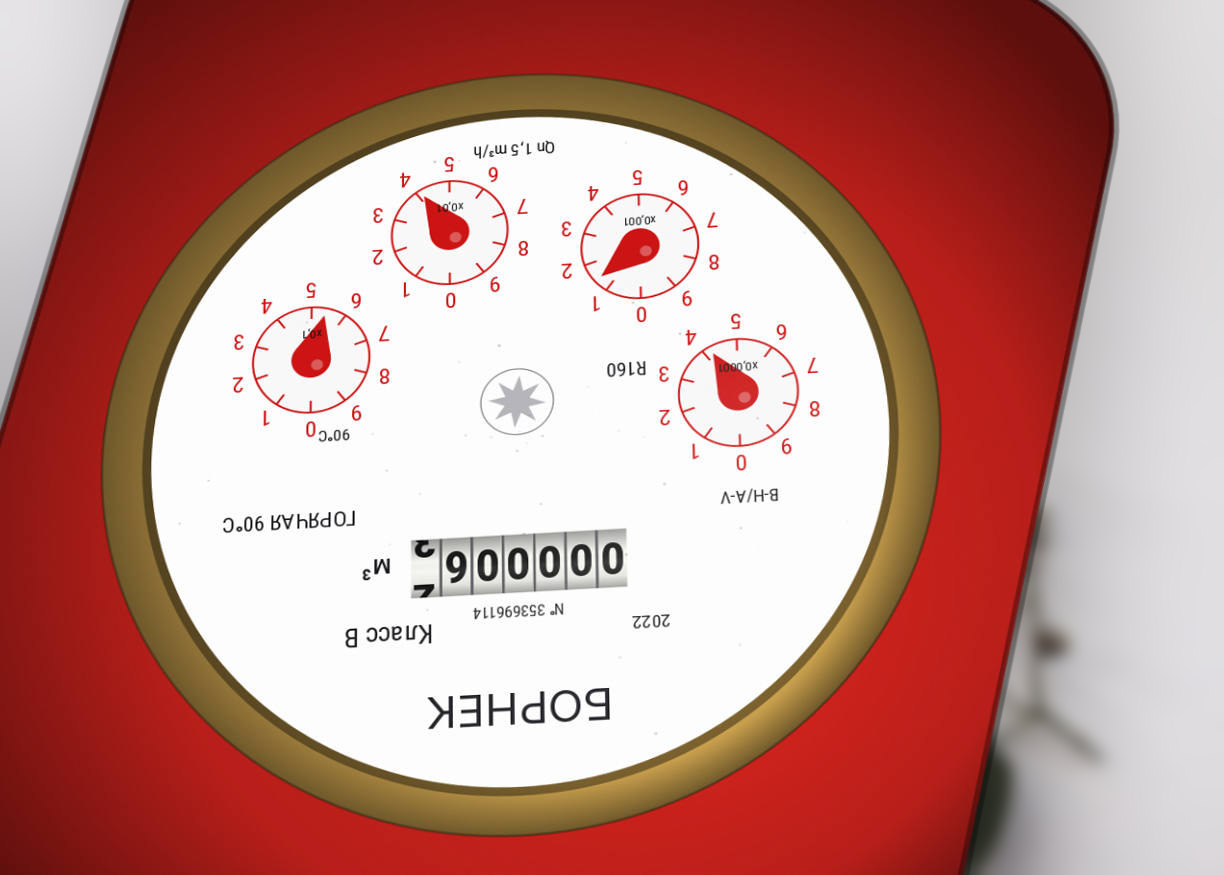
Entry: 62.5414; m³
